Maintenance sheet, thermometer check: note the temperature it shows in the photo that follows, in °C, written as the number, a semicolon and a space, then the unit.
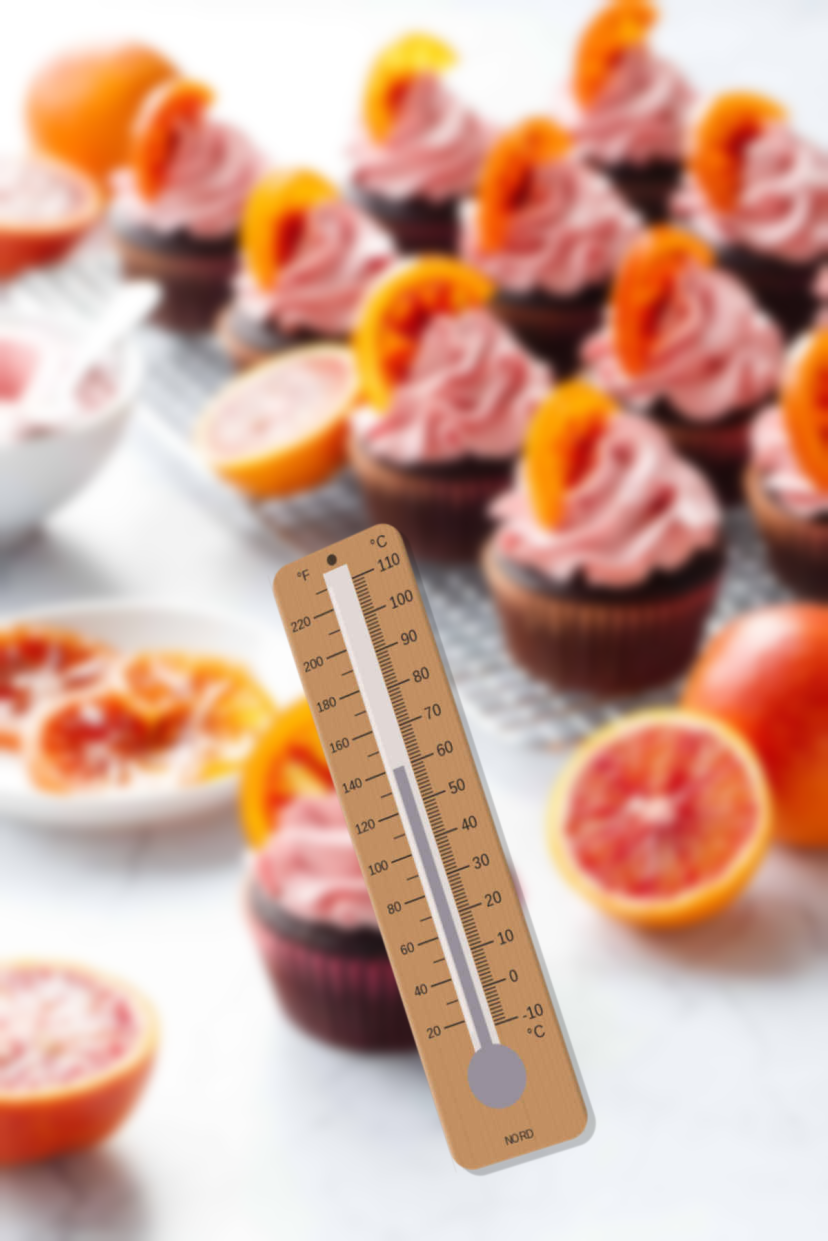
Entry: 60; °C
